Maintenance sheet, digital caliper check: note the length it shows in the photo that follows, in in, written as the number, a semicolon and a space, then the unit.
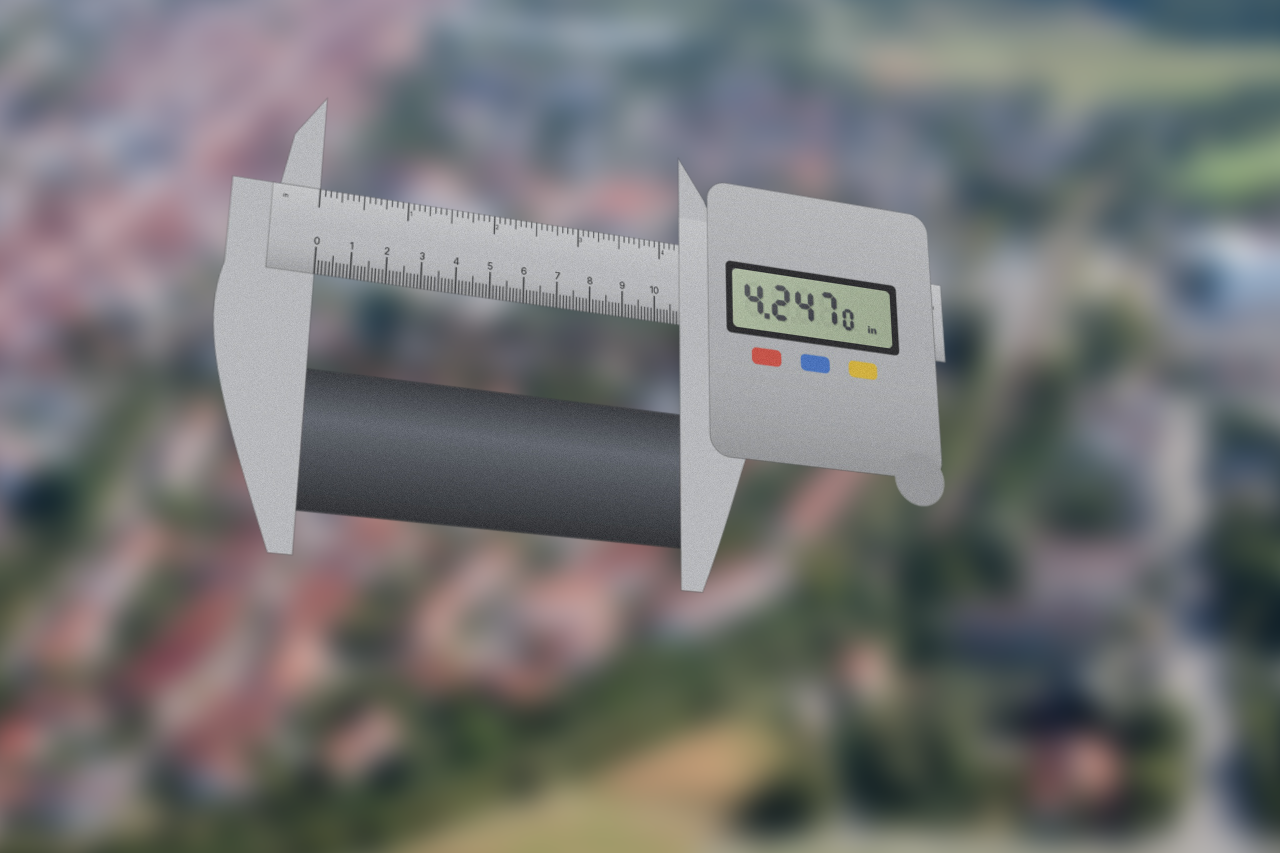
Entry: 4.2470; in
